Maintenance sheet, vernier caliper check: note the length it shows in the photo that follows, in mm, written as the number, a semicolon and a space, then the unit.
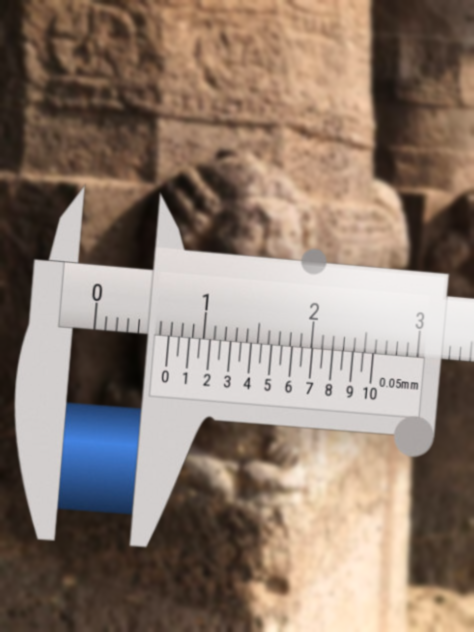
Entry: 6.8; mm
